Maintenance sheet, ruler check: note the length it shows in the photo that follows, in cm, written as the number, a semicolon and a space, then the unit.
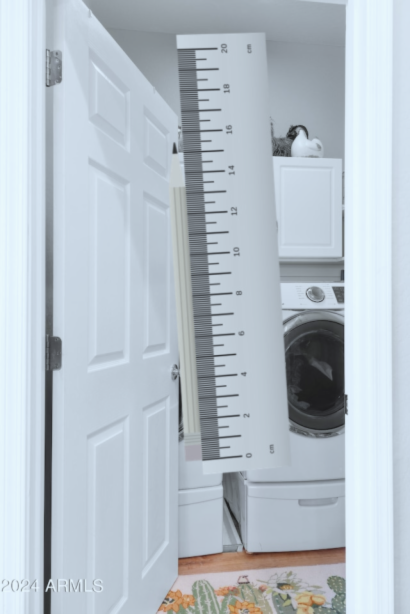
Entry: 15.5; cm
